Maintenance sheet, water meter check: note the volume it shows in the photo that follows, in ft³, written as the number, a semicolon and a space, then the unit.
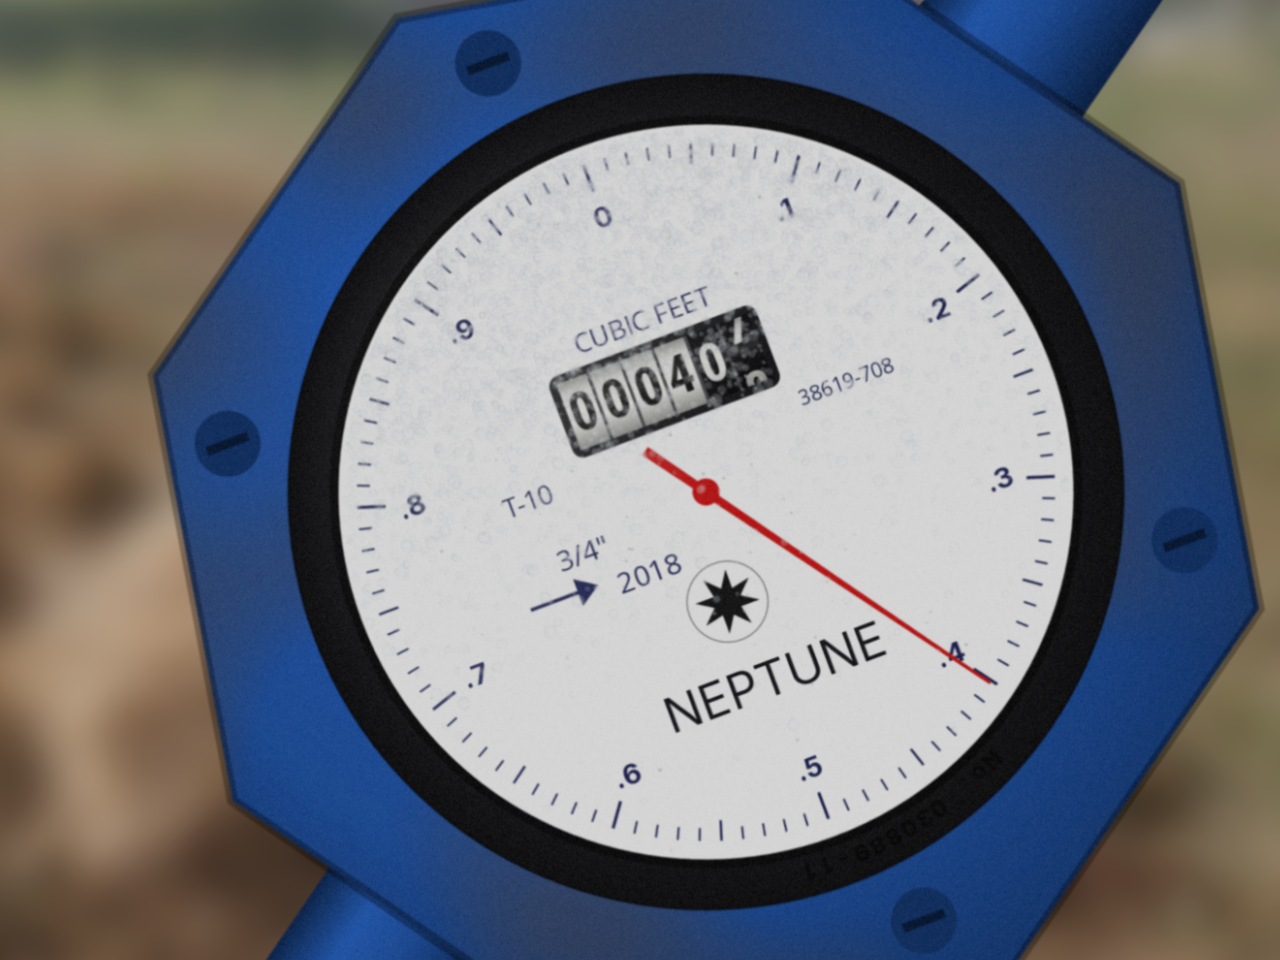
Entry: 407.40; ft³
